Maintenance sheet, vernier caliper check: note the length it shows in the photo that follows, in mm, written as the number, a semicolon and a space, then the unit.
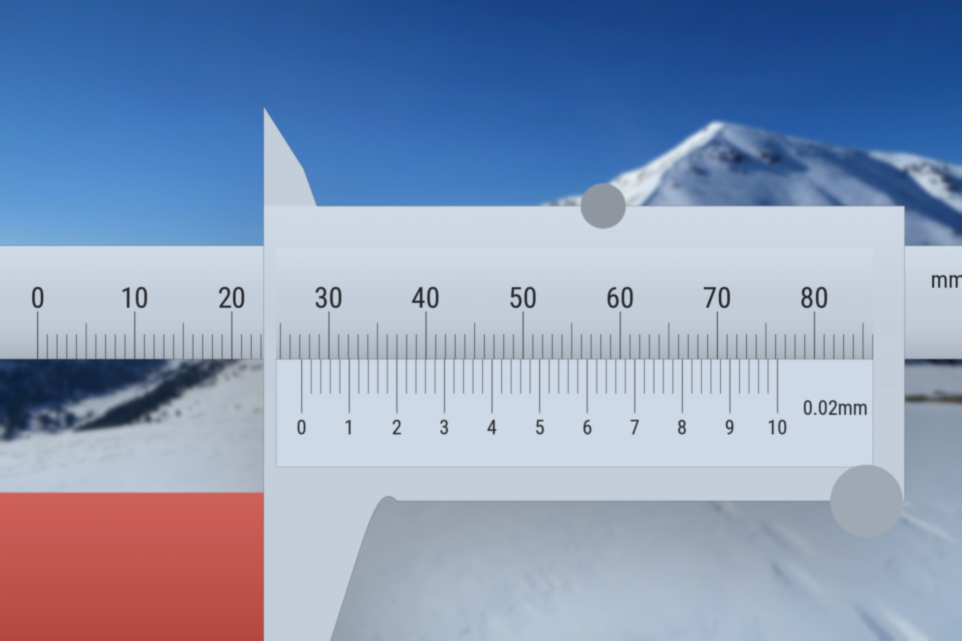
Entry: 27.2; mm
